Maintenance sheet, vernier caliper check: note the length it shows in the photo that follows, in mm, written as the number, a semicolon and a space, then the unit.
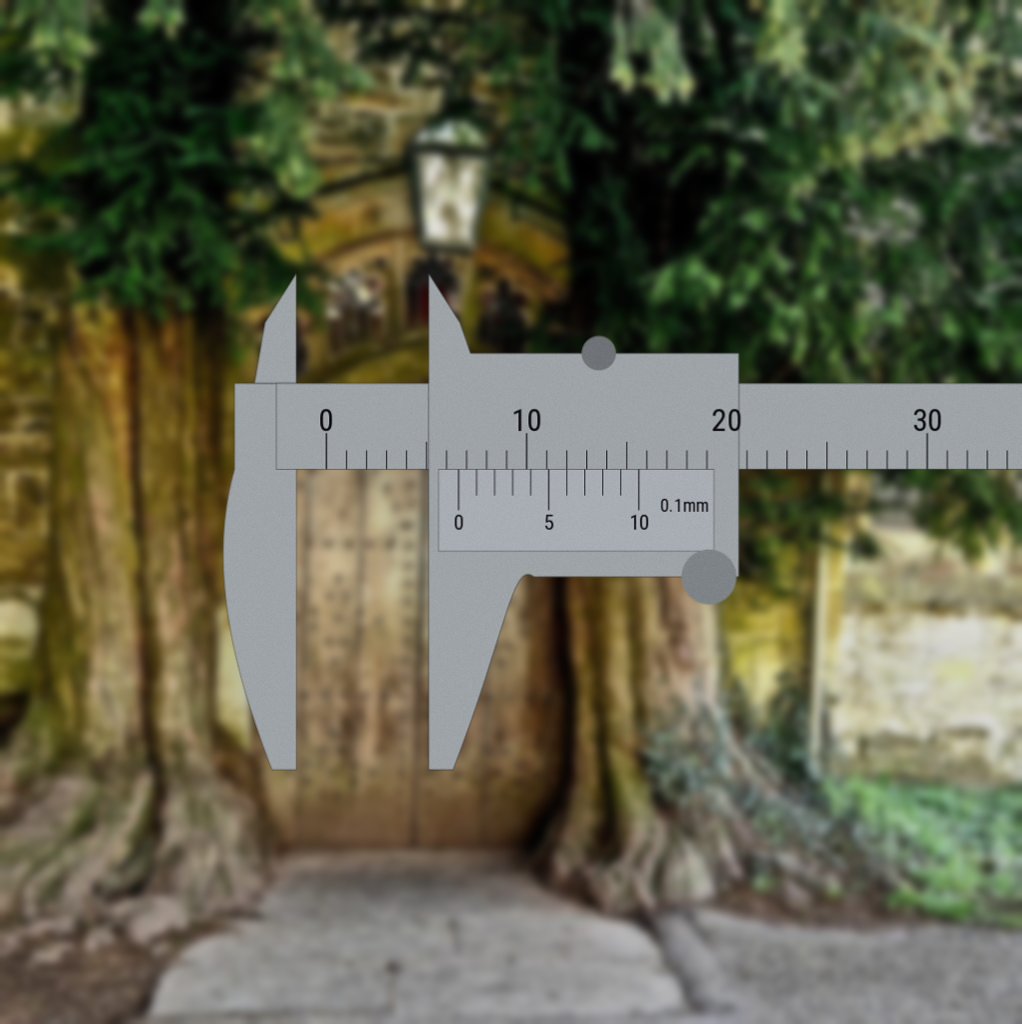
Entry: 6.6; mm
